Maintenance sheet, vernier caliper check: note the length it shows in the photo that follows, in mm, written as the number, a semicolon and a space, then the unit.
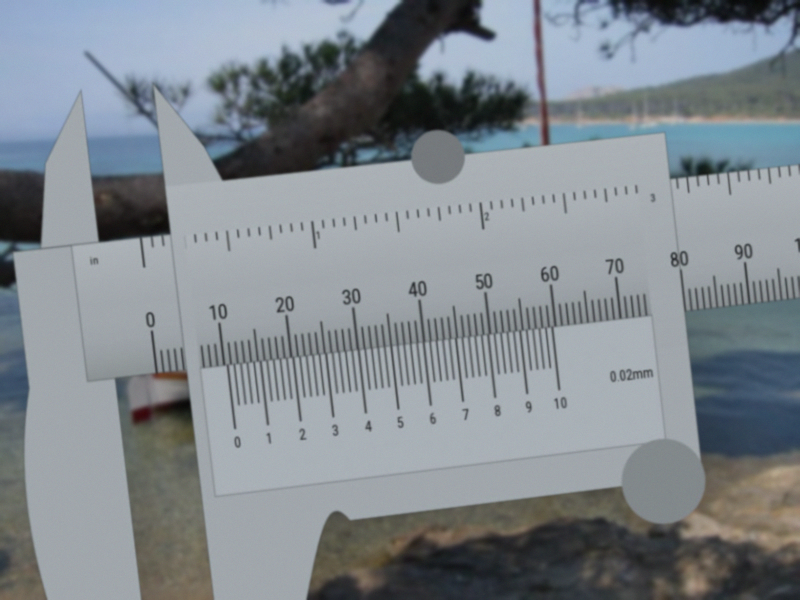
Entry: 10.5; mm
